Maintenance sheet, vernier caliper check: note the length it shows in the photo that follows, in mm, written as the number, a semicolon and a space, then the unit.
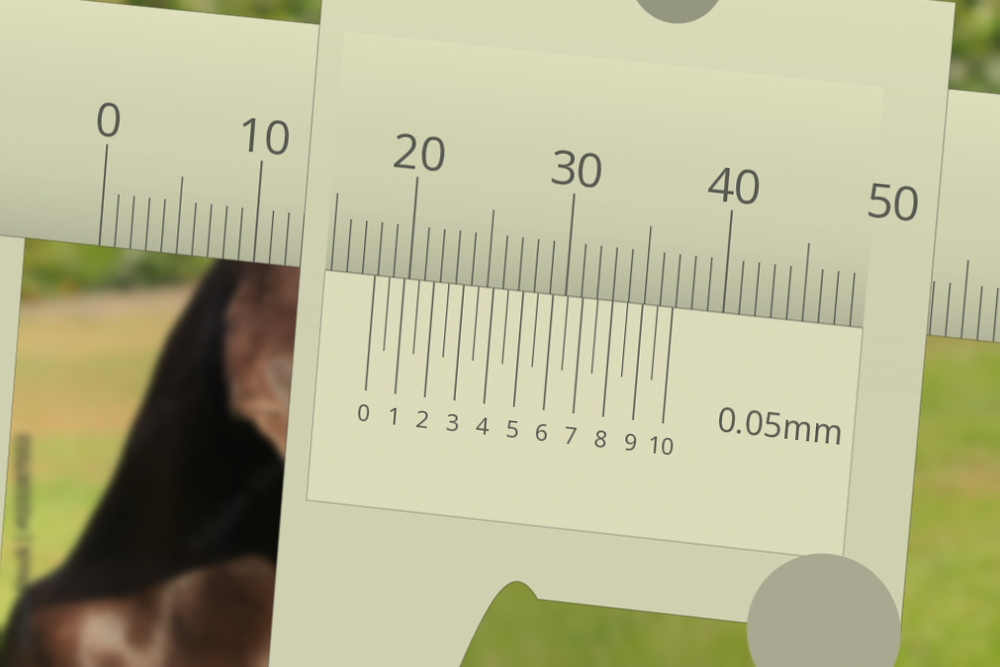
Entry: 17.8; mm
